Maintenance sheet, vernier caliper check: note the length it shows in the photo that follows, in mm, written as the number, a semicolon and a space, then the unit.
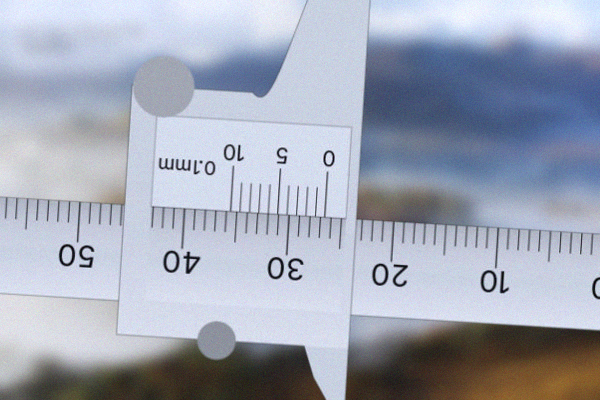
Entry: 26.6; mm
